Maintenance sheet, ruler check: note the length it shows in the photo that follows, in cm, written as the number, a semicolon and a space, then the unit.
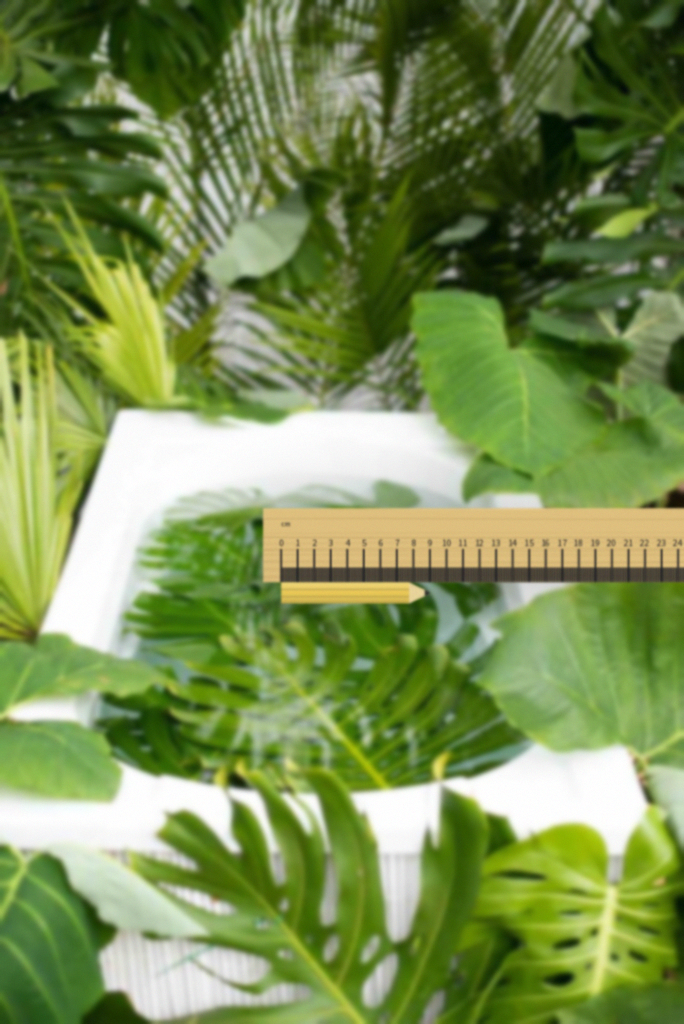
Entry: 9; cm
